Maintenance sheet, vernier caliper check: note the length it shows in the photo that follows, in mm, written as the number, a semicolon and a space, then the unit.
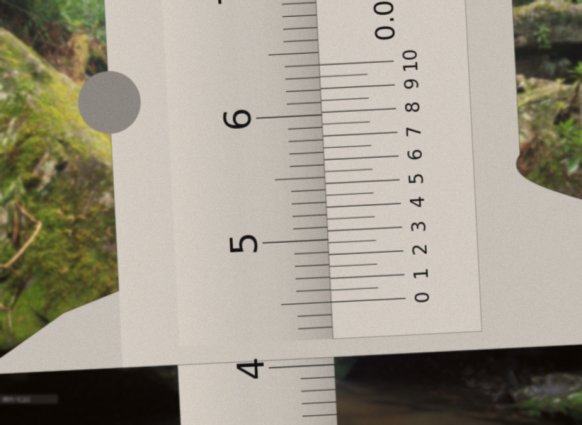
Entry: 45.0; mm
